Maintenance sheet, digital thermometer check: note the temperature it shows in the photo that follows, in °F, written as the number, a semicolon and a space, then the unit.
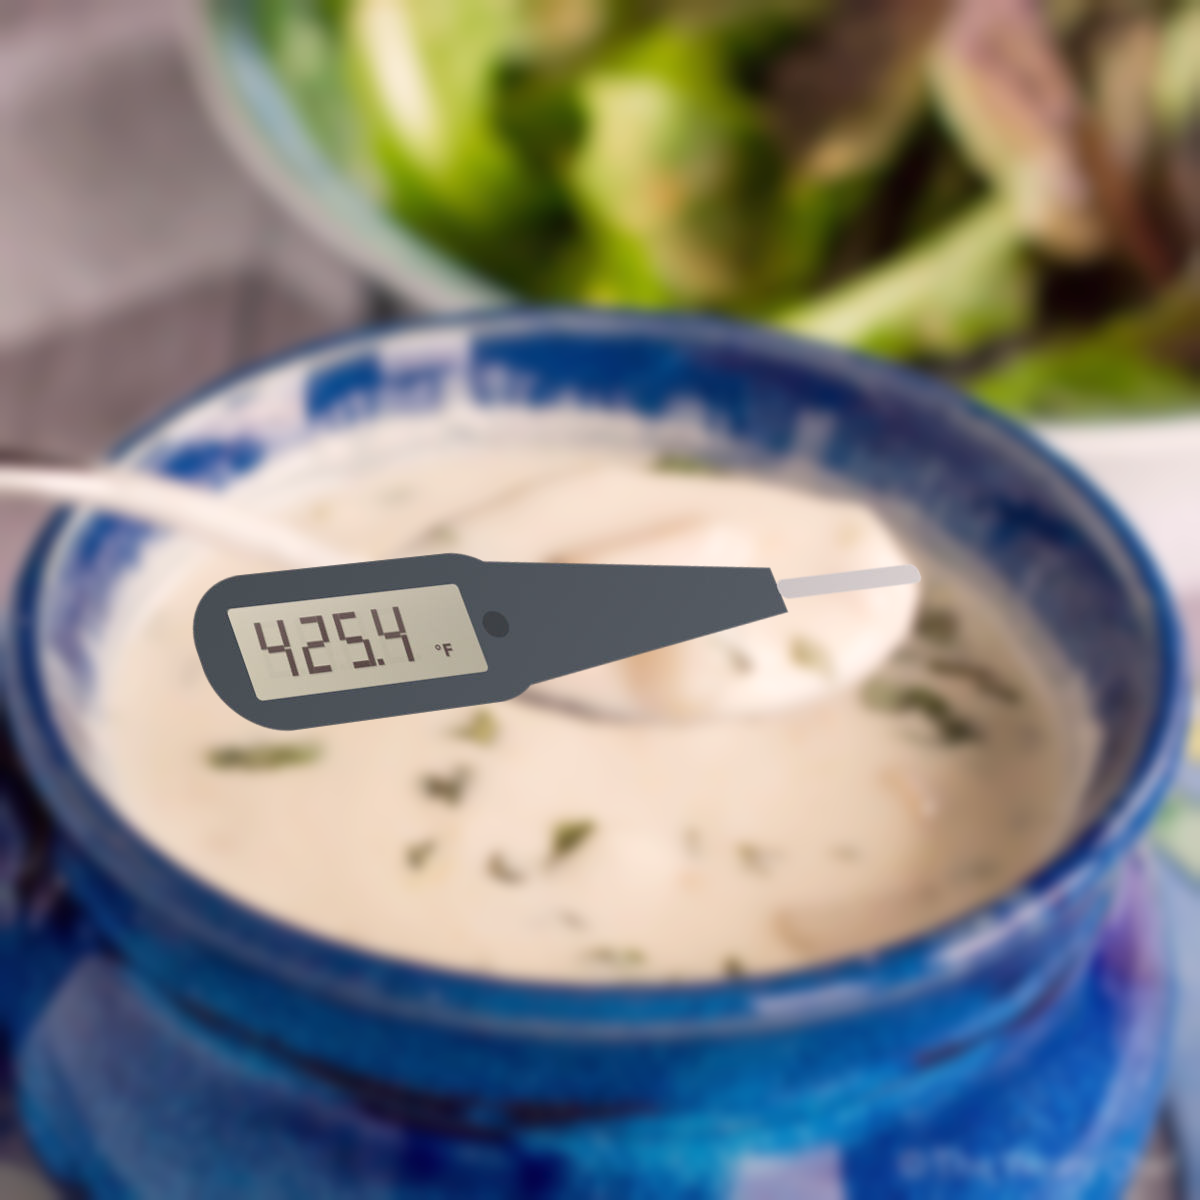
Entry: 425.4; °F
